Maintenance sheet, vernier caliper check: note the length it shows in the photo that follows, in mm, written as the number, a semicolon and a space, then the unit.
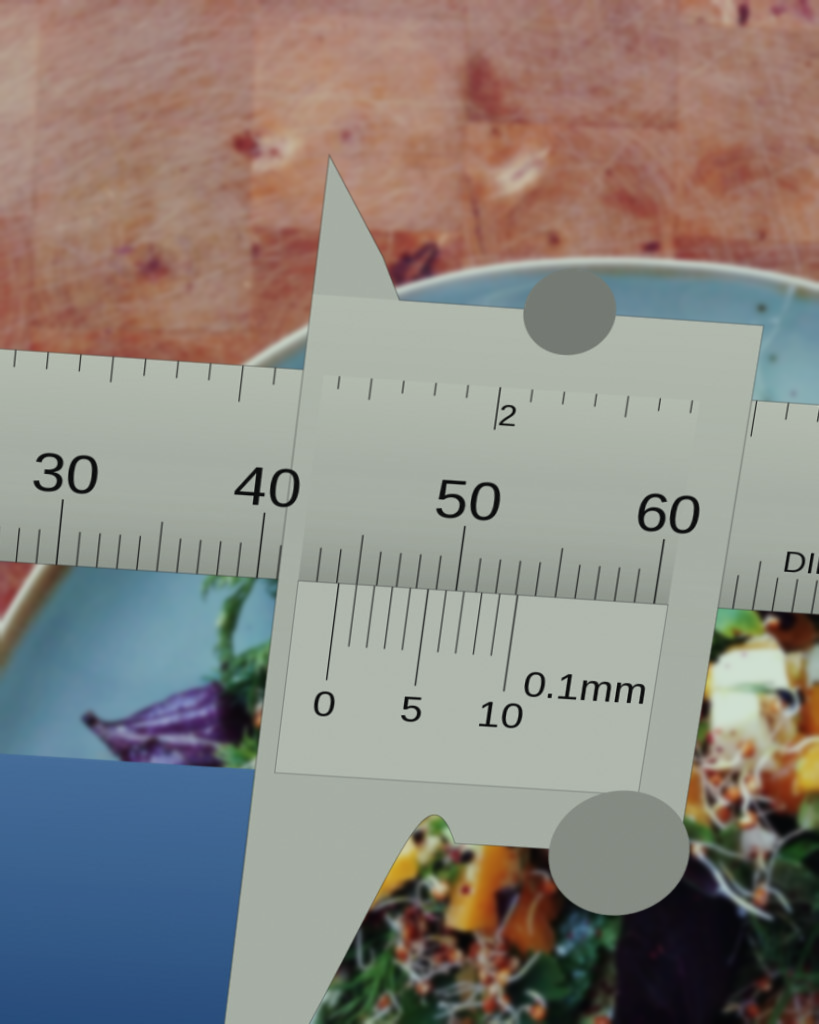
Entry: 44.1; mm
